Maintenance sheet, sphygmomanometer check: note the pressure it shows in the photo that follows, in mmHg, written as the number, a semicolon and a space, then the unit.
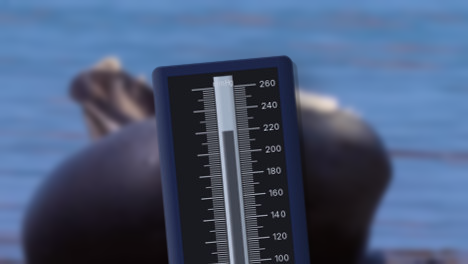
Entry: 220; mmHg
